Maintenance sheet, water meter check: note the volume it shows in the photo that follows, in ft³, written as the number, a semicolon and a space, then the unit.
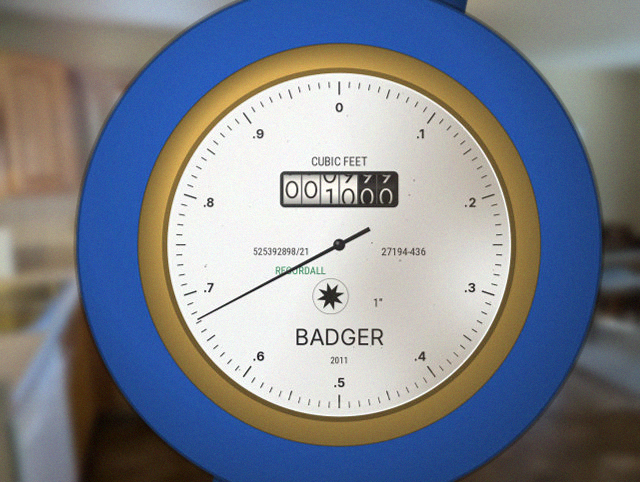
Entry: 999.67; ft³
